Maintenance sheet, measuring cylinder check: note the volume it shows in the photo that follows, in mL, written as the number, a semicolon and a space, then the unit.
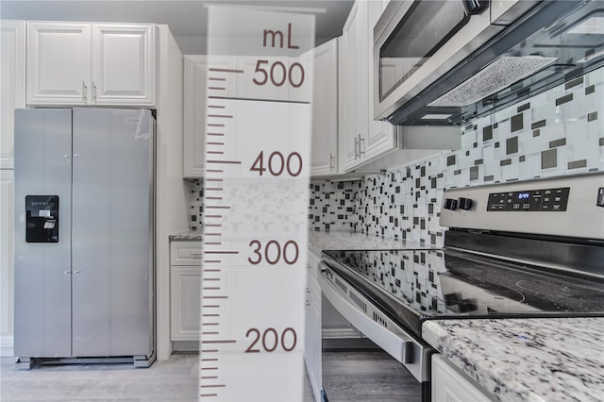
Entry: 470; mL
